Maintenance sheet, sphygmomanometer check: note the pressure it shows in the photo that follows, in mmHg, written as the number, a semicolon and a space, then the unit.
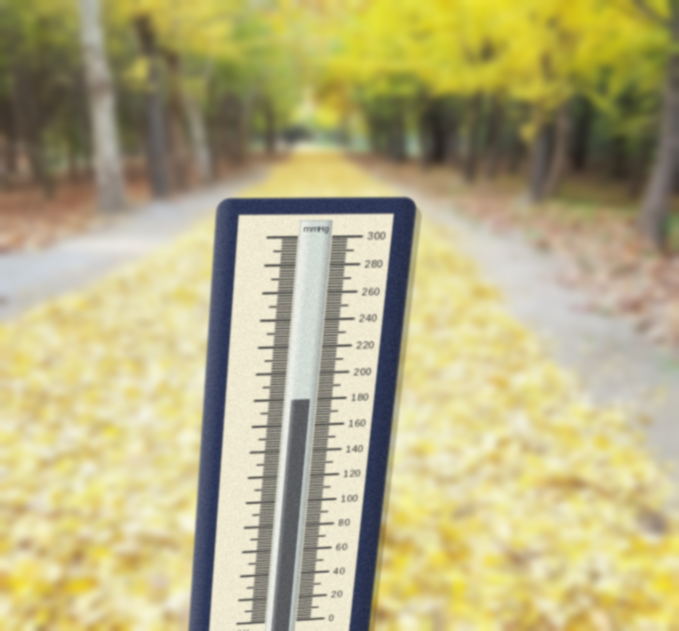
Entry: 180; mmHg
